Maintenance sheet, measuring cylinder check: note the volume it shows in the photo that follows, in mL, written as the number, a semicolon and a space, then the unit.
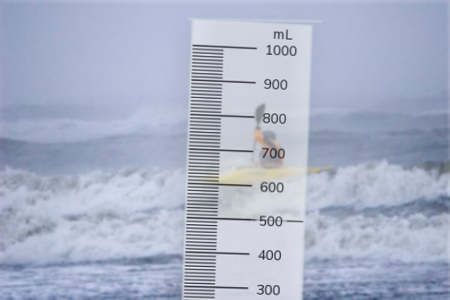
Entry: 500; mL
